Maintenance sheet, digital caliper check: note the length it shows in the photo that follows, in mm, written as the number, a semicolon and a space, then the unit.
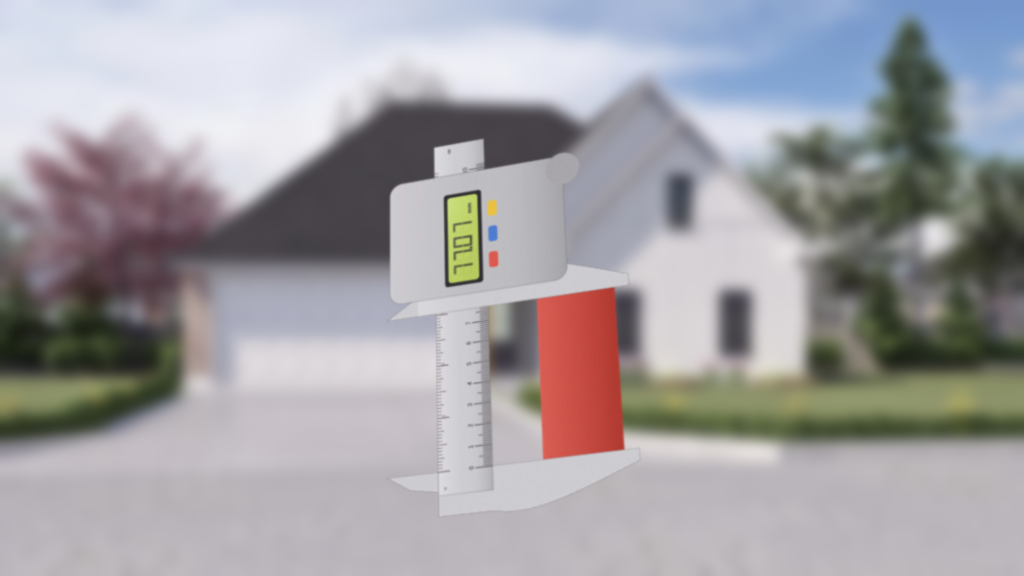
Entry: 77.07; mm
